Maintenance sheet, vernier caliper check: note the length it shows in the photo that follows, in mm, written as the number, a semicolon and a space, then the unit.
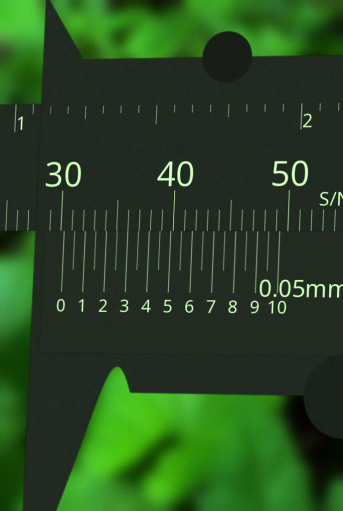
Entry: 30.3; mm
